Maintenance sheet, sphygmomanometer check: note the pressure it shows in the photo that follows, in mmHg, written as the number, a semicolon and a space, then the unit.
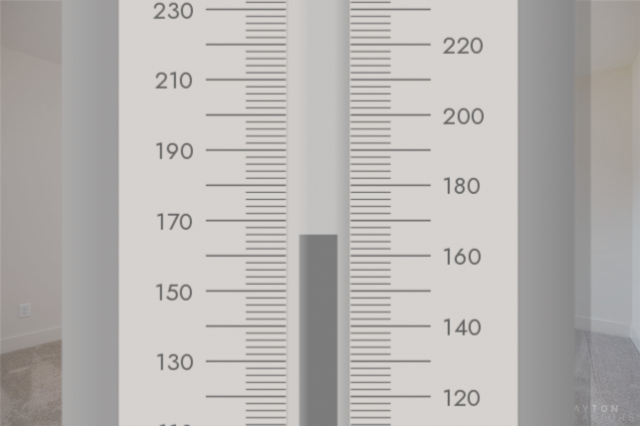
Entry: 166; mmHg
